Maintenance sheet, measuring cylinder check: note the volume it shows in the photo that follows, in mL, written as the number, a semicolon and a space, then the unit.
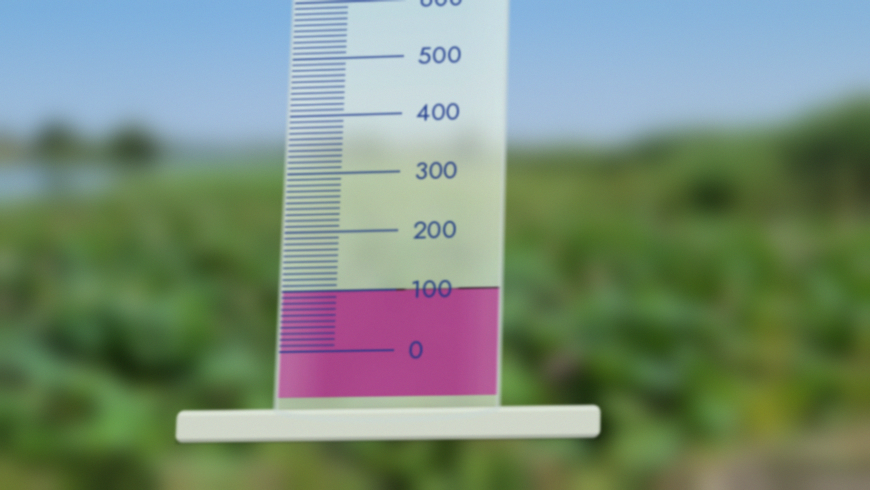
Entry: 100; mL
